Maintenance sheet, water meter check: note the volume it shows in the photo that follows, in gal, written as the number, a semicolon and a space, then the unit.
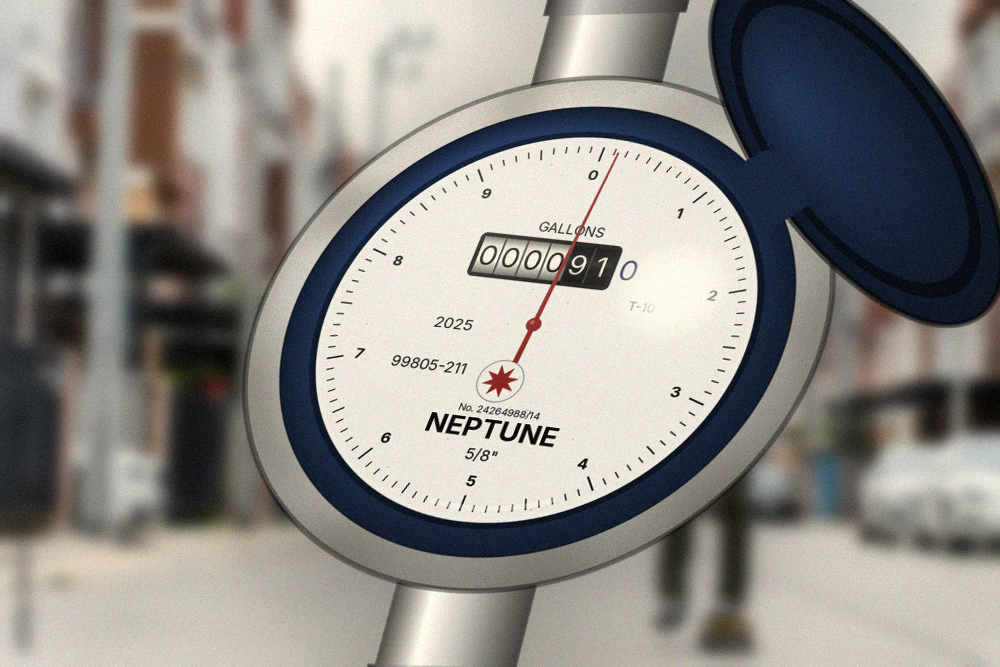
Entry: 910.1; gal
